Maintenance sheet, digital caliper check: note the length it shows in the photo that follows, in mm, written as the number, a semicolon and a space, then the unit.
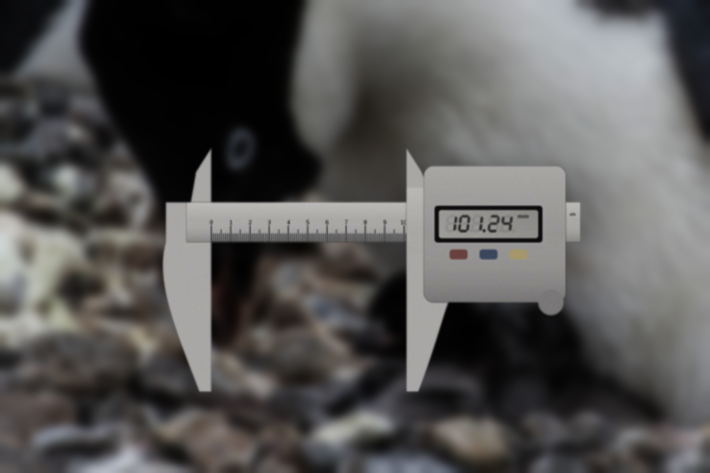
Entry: 101.24; mm
